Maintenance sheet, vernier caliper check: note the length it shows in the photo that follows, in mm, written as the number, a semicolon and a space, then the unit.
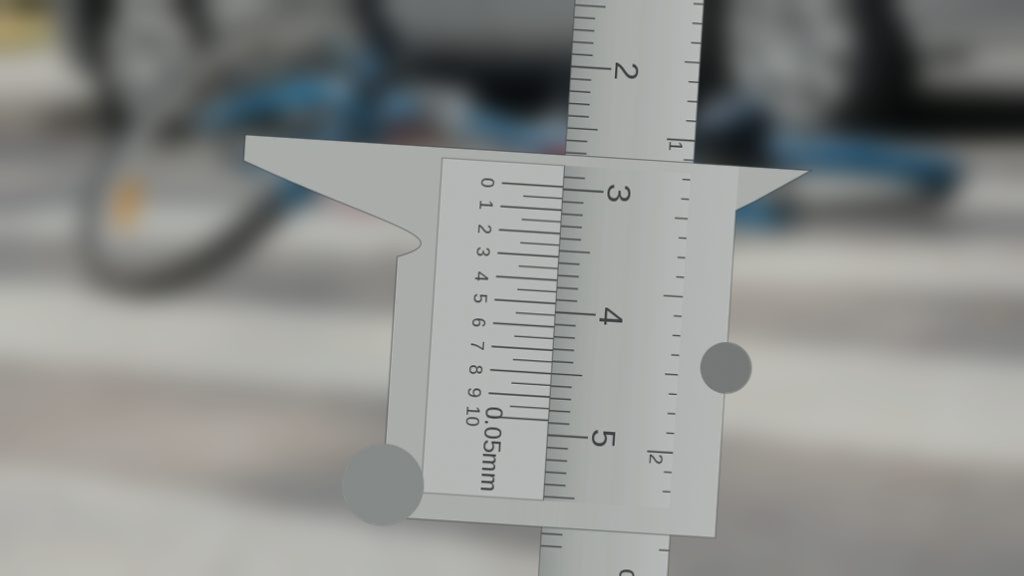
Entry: 29.8; mm
